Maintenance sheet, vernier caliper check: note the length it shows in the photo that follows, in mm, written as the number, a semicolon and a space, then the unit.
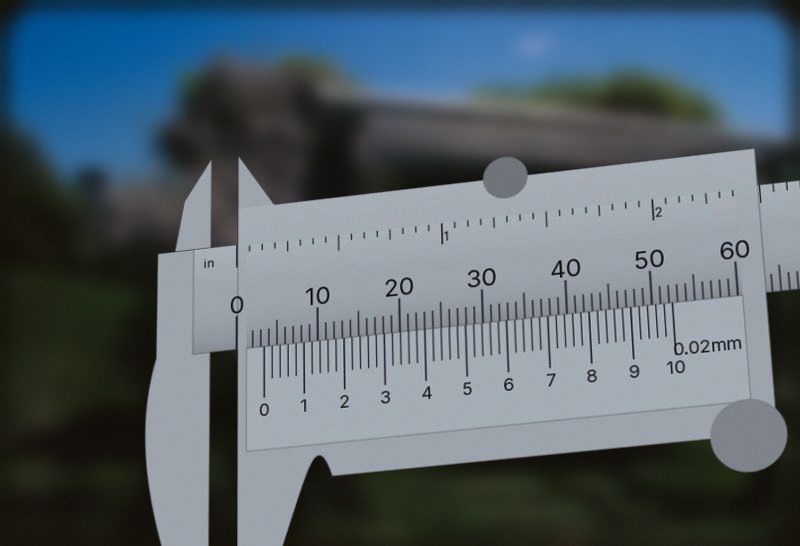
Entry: 3.4; mm
